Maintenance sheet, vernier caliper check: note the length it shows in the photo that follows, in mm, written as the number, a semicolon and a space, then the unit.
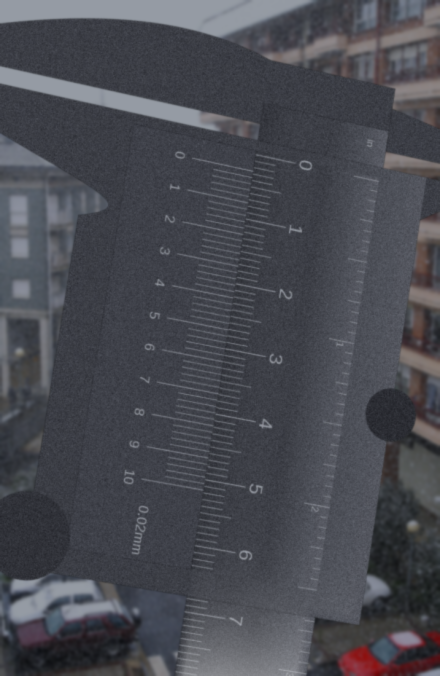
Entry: 2.6; mm
